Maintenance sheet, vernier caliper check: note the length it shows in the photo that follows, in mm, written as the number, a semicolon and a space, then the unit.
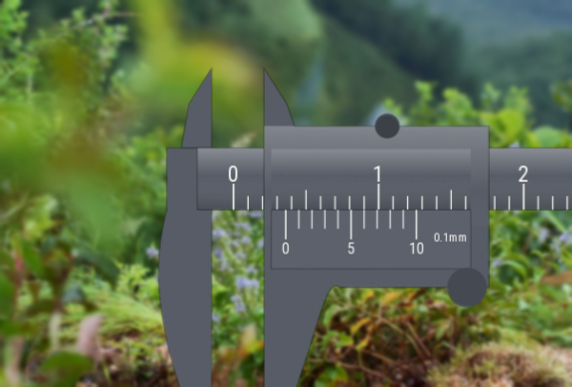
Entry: 3.6; mm
